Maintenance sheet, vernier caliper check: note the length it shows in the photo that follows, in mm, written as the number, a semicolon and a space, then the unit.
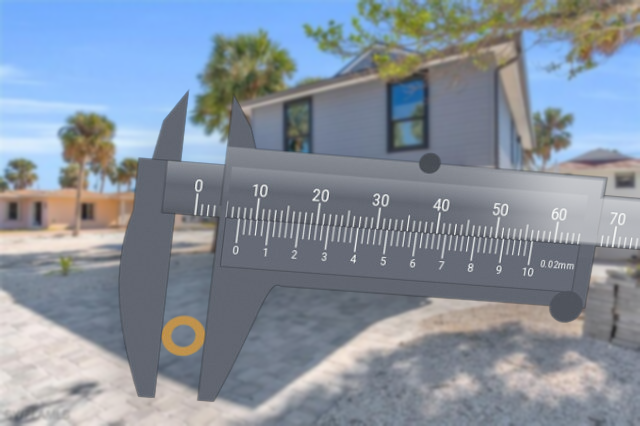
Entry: 7.2; mm
